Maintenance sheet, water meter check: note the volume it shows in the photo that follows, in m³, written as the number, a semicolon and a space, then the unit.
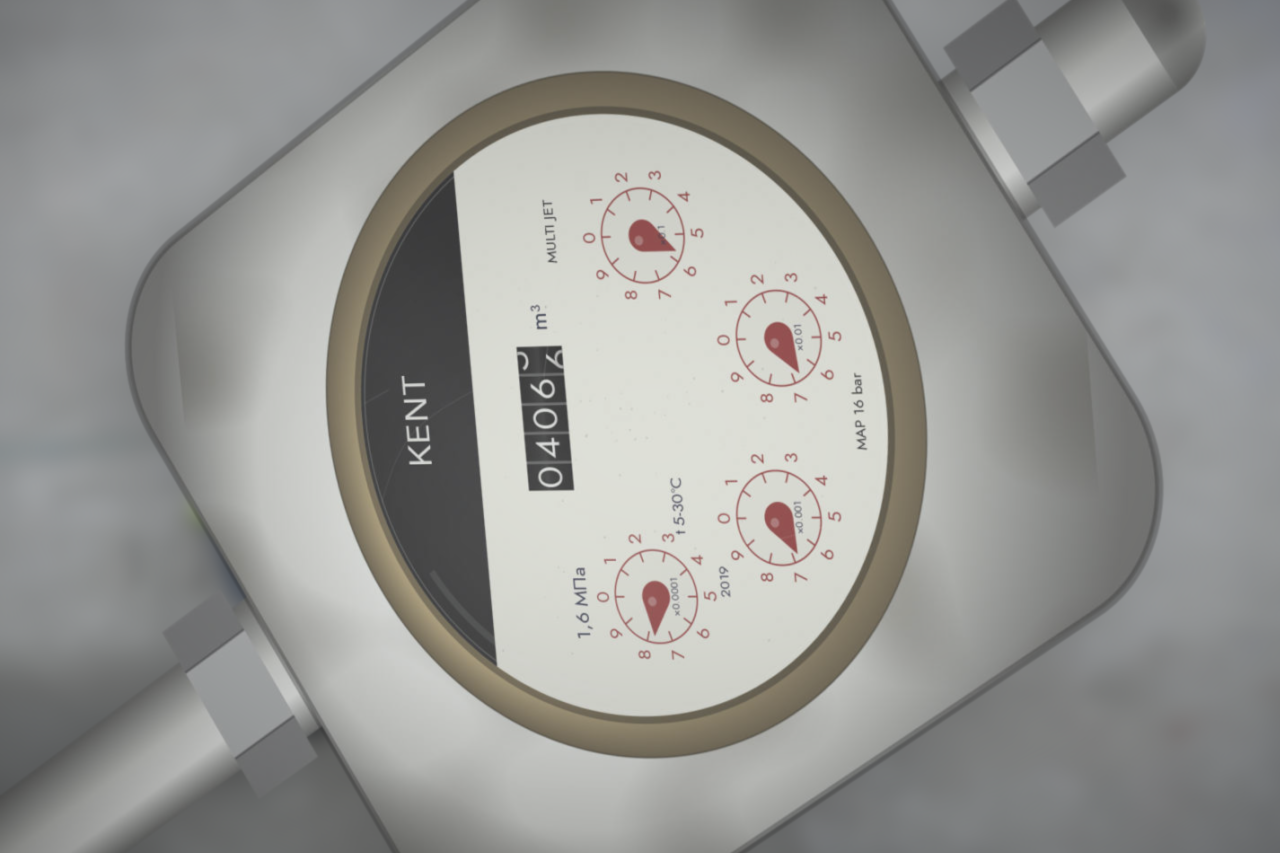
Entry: 4065.5667; m³
